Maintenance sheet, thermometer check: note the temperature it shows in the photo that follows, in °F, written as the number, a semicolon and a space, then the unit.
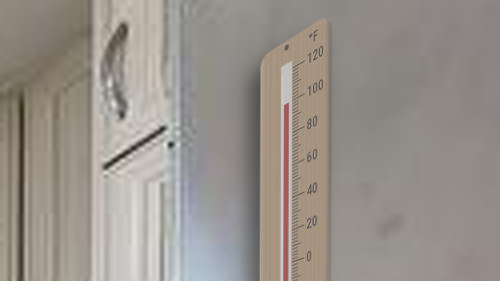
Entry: 100; °F
